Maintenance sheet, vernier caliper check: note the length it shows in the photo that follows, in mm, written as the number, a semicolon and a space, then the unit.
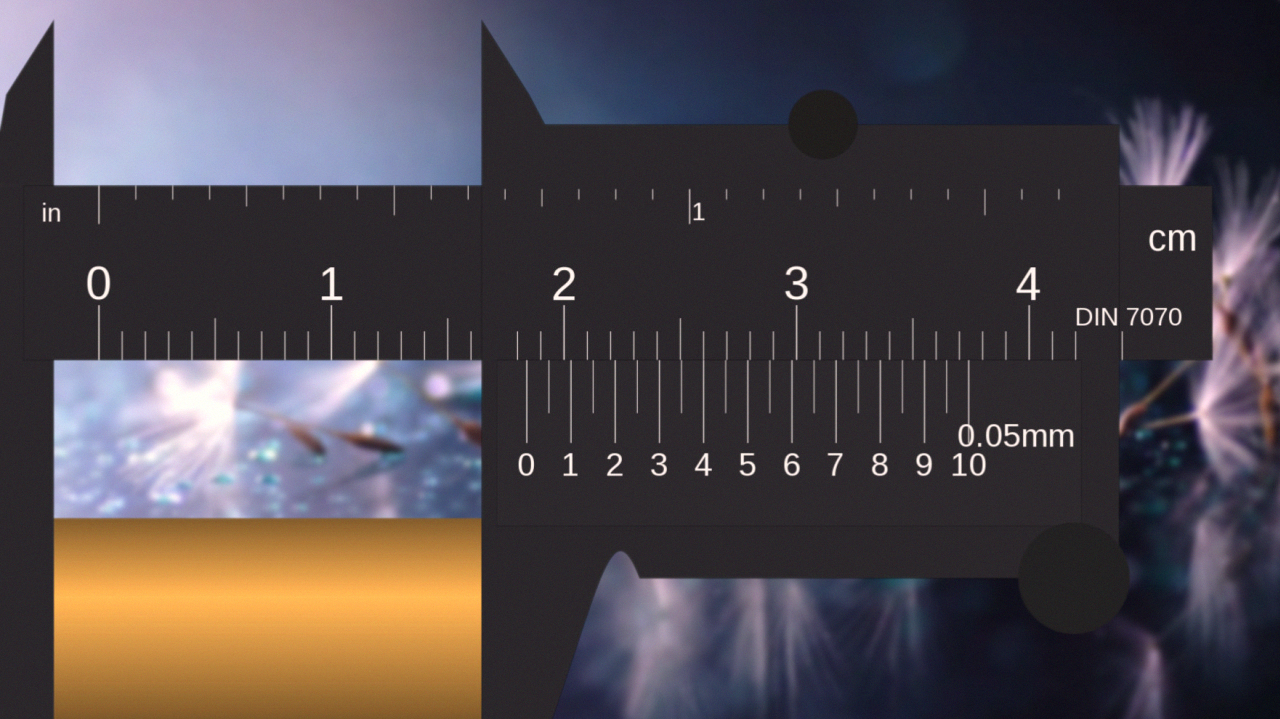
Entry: 18.4; mm
